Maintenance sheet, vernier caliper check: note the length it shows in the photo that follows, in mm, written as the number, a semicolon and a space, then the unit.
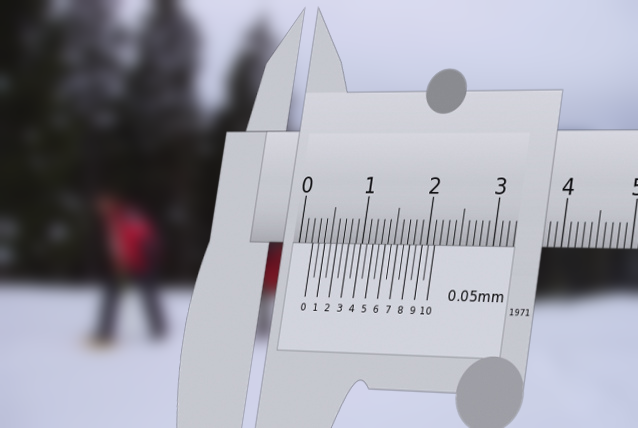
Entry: 2.2; mm
